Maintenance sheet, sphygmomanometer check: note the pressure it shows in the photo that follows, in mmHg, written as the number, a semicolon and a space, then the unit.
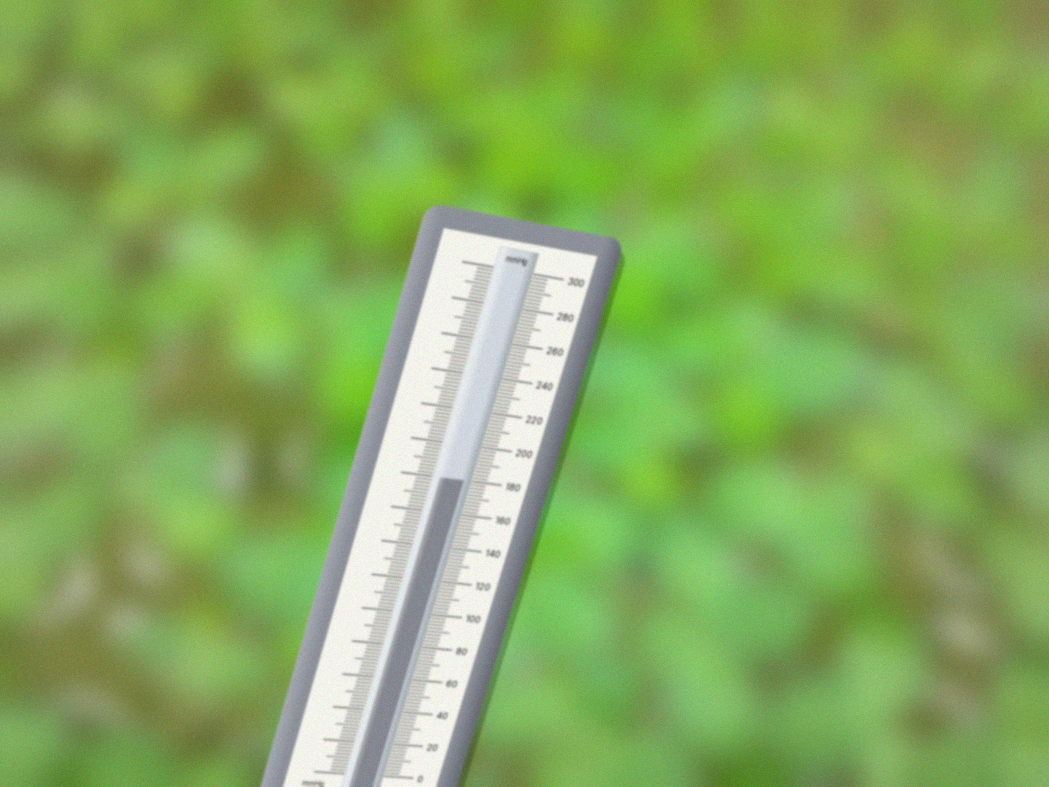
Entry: 180; mmHg
